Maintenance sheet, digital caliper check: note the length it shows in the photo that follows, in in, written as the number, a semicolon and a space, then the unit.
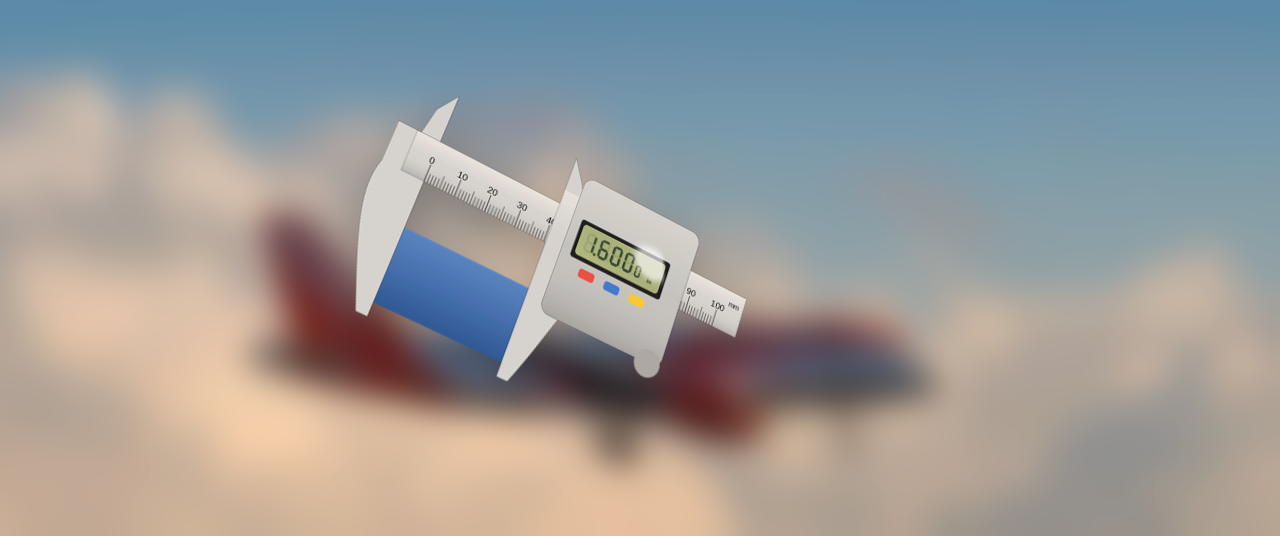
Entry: 1.6000; in
